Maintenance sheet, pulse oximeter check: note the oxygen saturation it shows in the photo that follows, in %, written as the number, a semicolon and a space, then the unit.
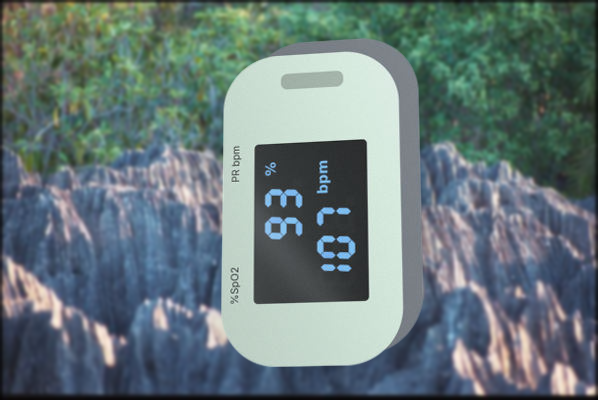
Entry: 93; %
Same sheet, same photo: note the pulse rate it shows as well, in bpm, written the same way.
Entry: 107; bpm
